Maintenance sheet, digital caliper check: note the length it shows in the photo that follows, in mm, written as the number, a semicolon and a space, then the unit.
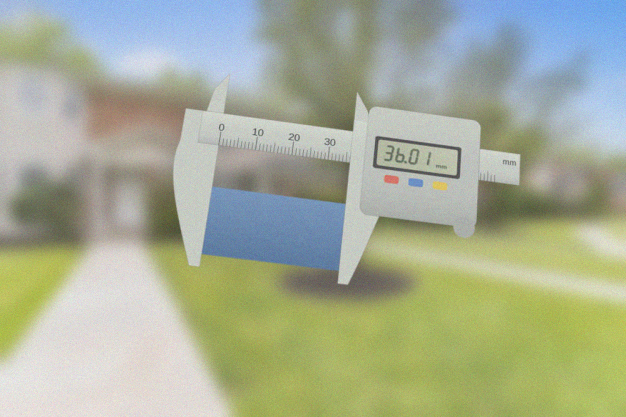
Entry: 36.01; mm
